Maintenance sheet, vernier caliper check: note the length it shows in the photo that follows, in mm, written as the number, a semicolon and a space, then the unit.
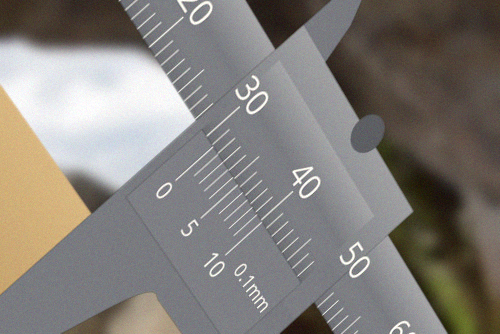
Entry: 31.2; mm
